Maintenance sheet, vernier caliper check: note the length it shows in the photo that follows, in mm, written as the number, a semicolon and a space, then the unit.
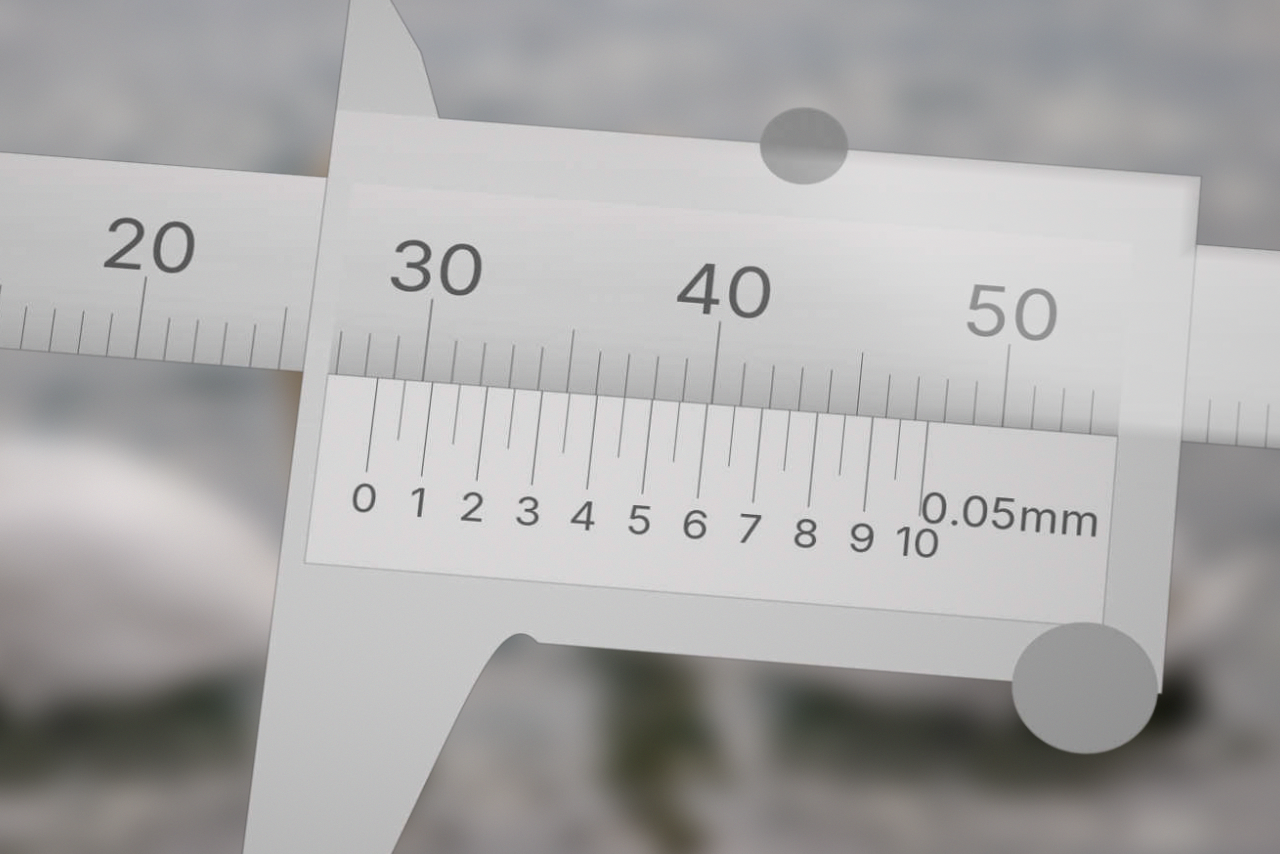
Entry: 28.45; mm
